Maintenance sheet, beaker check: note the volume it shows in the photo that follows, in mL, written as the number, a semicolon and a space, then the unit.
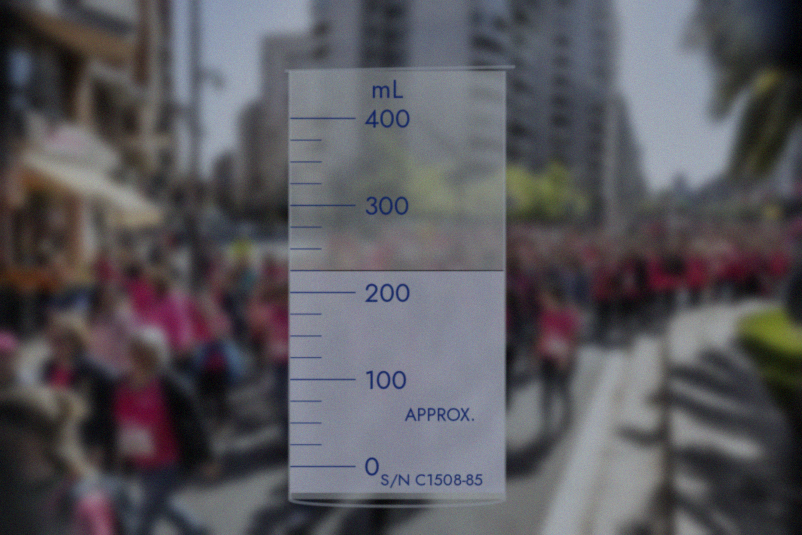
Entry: 225; mL
